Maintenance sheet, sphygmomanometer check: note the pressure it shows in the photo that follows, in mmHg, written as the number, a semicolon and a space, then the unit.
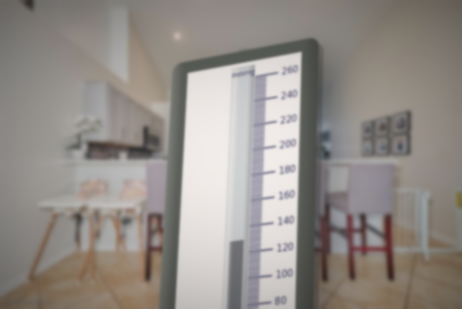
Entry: 130; mmHg
